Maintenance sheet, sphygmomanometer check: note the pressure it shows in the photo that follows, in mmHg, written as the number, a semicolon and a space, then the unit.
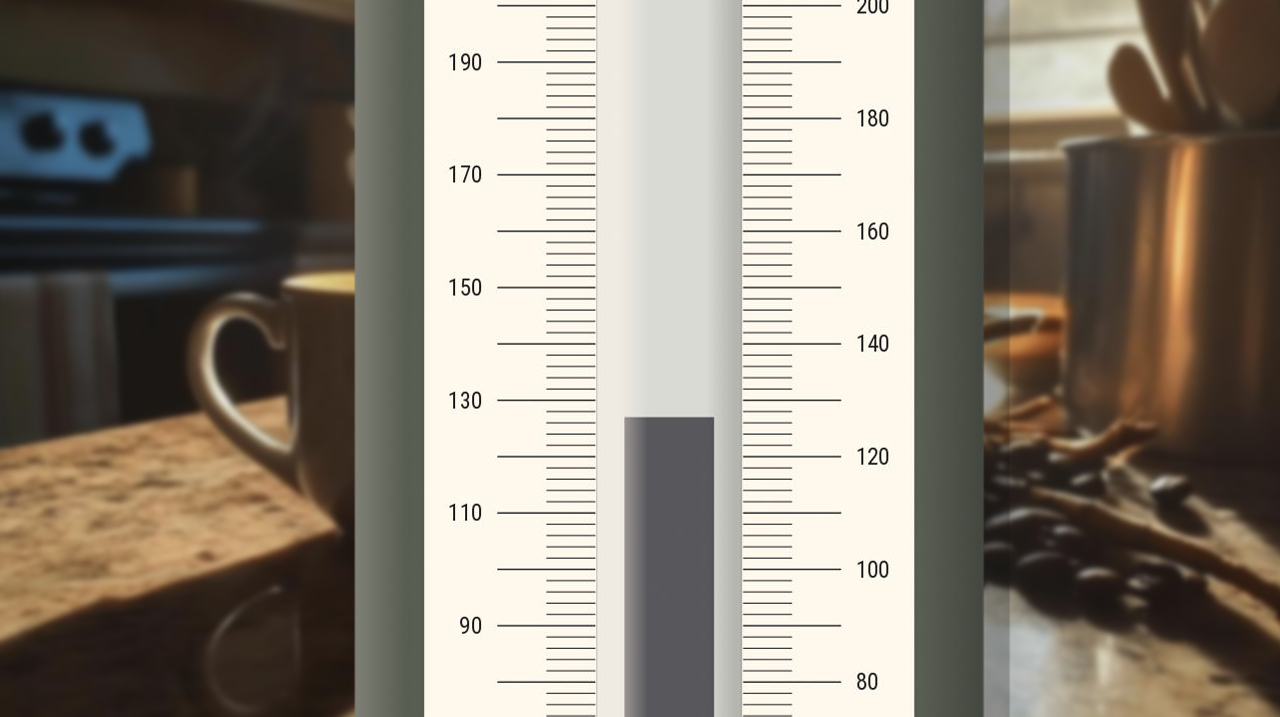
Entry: 127; mmHg
